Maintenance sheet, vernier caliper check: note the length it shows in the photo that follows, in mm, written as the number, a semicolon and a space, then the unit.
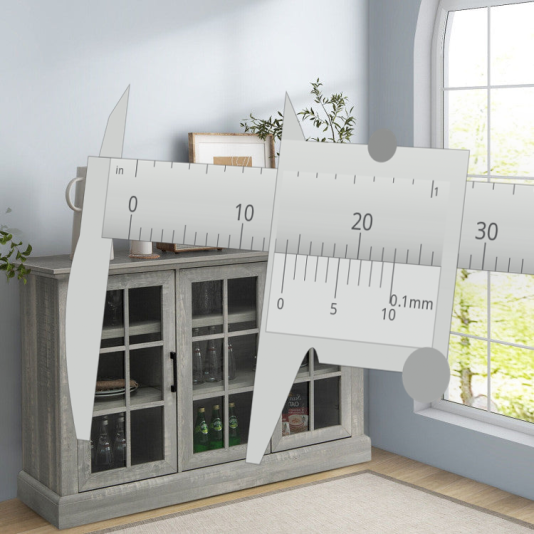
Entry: 14.0; mm
